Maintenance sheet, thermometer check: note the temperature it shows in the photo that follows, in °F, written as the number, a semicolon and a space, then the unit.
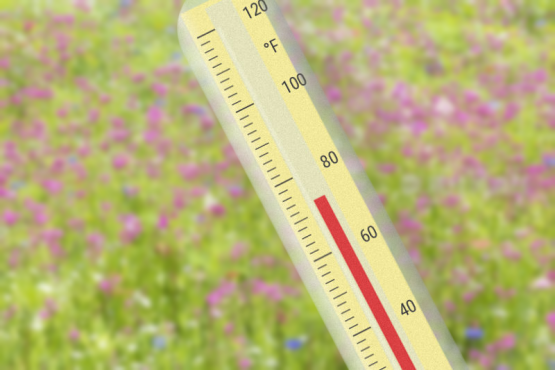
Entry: 73; °F
